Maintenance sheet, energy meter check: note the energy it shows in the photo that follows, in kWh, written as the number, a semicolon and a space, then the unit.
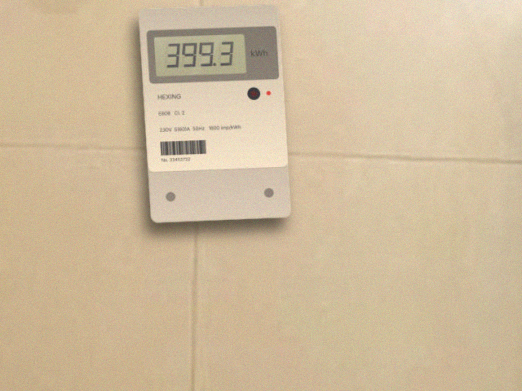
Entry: 399.3; kWh
